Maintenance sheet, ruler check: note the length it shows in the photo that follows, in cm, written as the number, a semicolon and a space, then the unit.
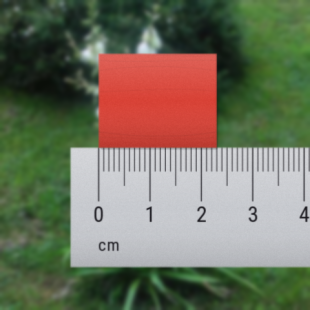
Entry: 2.3; cm
